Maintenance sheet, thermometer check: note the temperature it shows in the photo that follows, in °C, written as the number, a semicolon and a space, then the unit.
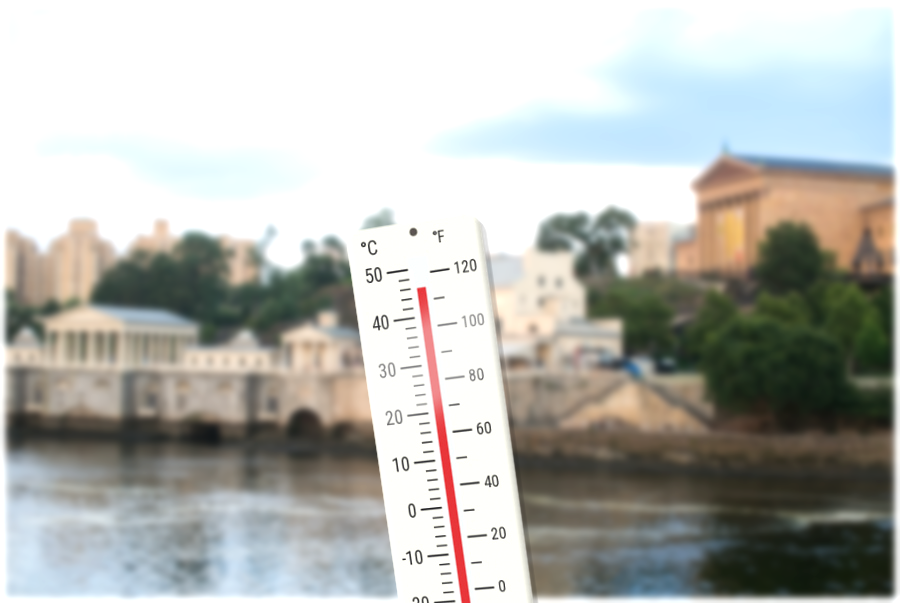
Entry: 46; °C
